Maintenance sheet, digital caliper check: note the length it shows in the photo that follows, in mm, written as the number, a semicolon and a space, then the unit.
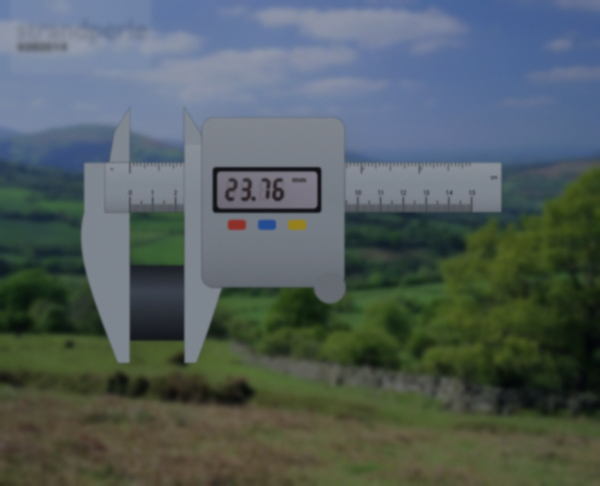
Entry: 23.76; mm
